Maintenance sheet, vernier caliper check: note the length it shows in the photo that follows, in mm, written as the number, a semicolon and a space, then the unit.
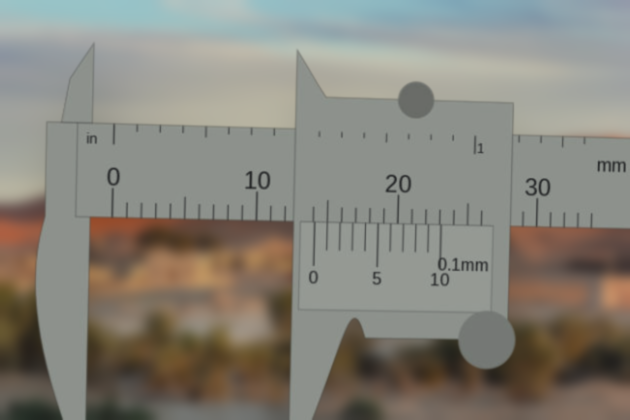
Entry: 14.1; mm
